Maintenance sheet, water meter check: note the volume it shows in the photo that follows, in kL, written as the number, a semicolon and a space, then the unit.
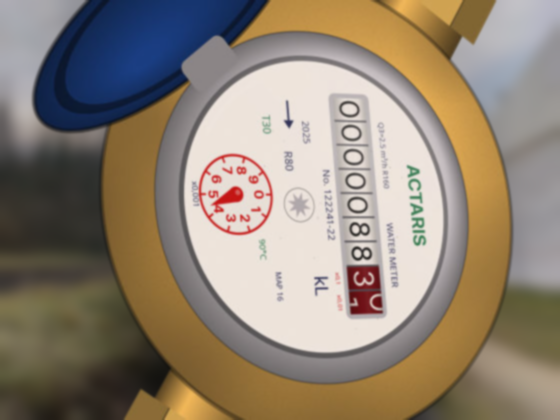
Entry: 88.304; kL
